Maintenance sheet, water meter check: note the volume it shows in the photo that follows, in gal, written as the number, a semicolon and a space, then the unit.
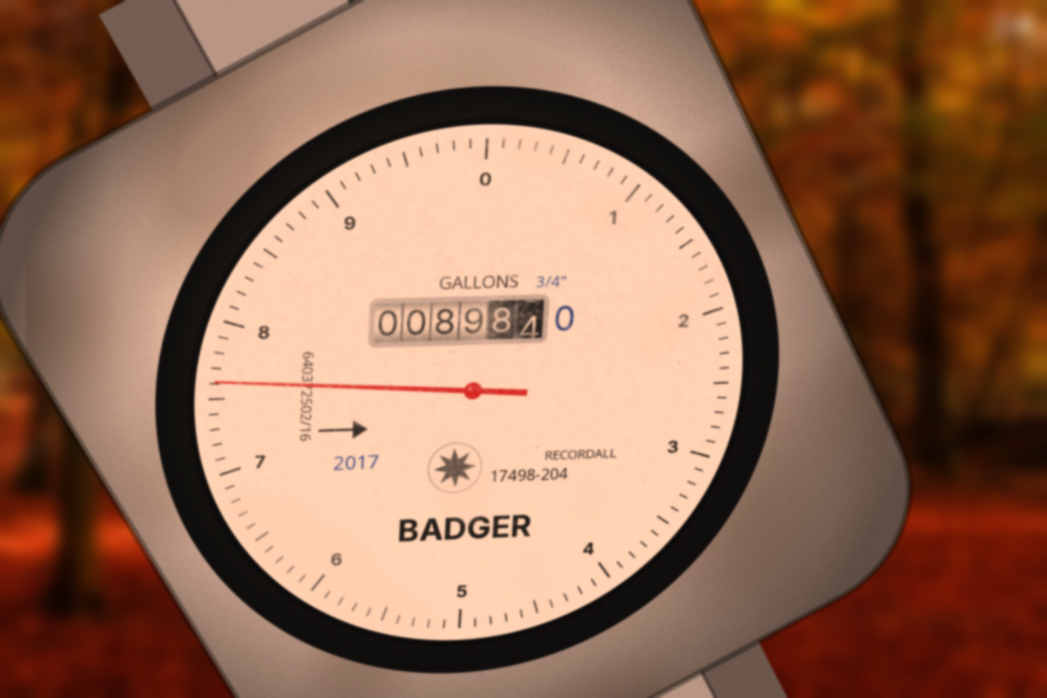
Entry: 89837.6; gal
